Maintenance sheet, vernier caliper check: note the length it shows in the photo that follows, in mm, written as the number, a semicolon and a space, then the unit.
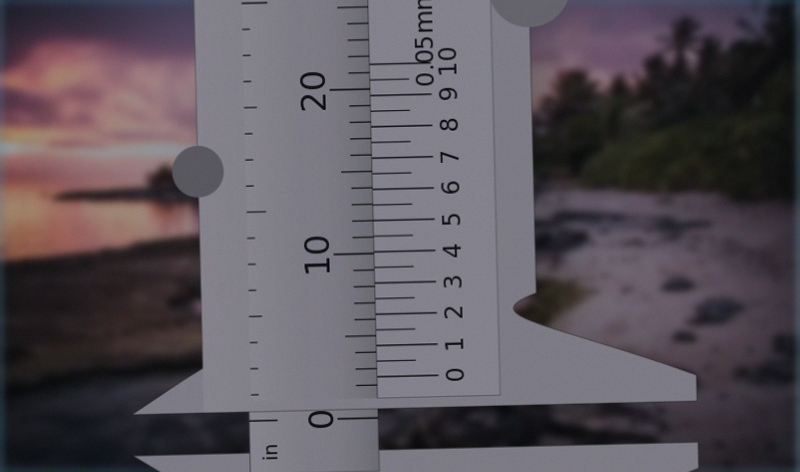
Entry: 2.5; mm
